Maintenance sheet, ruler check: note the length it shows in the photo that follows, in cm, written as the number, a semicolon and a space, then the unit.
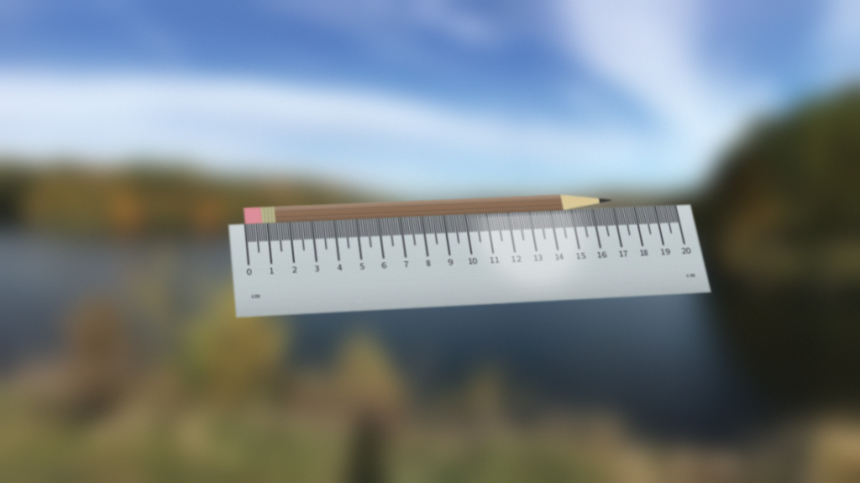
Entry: 17; cm
